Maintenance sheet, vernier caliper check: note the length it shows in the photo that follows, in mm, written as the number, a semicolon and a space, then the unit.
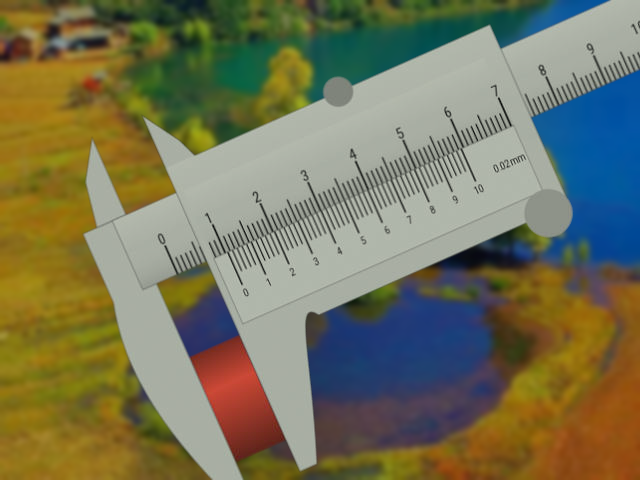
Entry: 10.5; mm
